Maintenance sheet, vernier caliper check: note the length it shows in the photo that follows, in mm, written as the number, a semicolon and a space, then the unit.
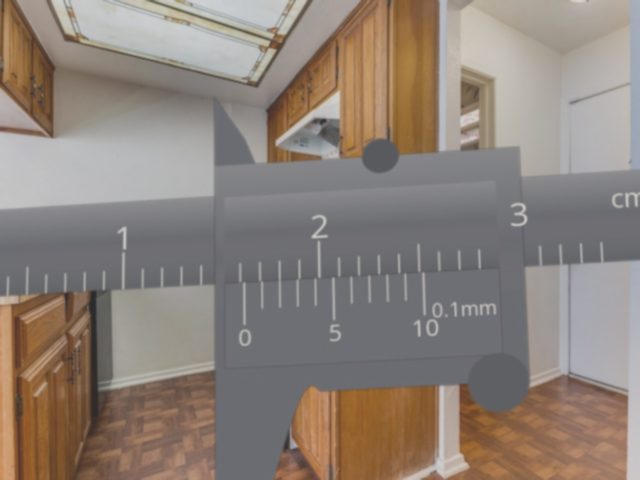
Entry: 16.2; mm
